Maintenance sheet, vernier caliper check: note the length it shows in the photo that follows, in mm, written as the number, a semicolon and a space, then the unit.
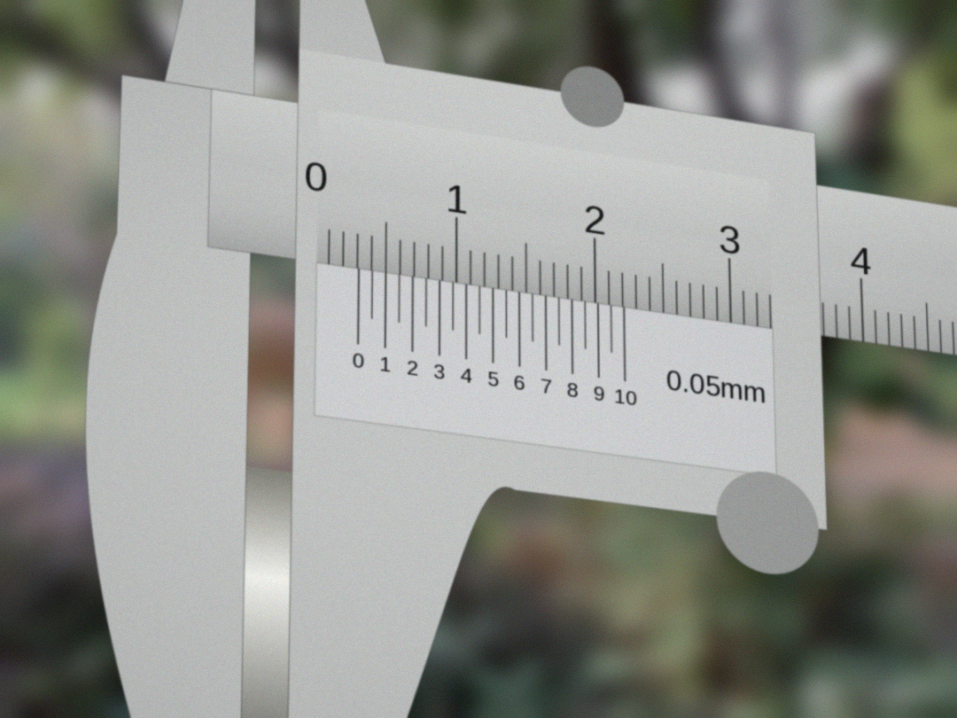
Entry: 3.1; mm
